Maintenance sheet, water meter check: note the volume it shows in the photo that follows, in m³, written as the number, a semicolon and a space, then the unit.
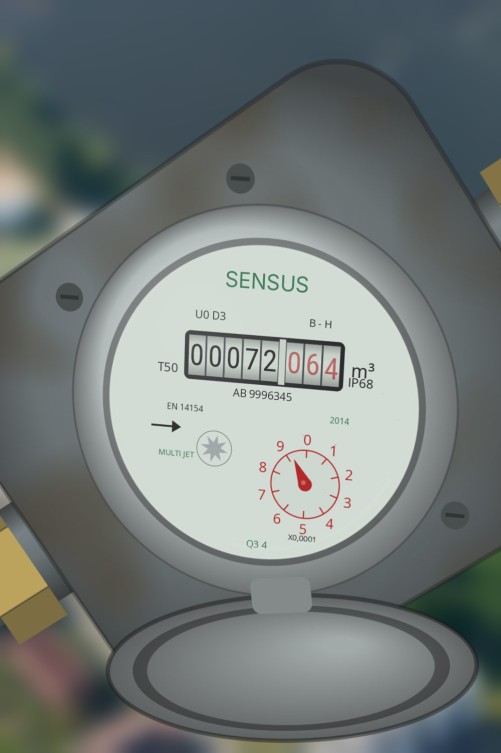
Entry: 72.0639; m³
